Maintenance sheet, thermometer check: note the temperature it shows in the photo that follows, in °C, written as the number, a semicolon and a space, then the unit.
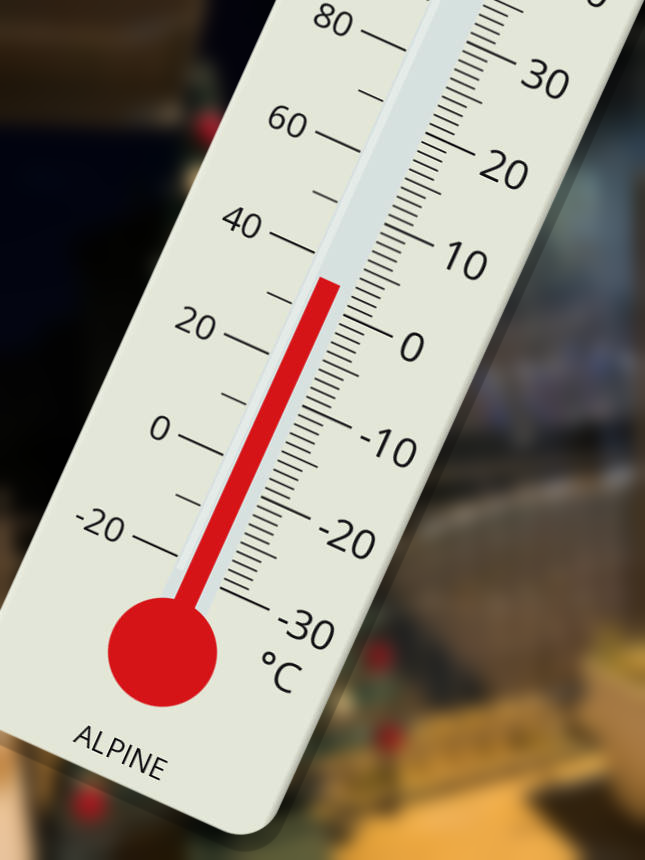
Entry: 2.5; °C
